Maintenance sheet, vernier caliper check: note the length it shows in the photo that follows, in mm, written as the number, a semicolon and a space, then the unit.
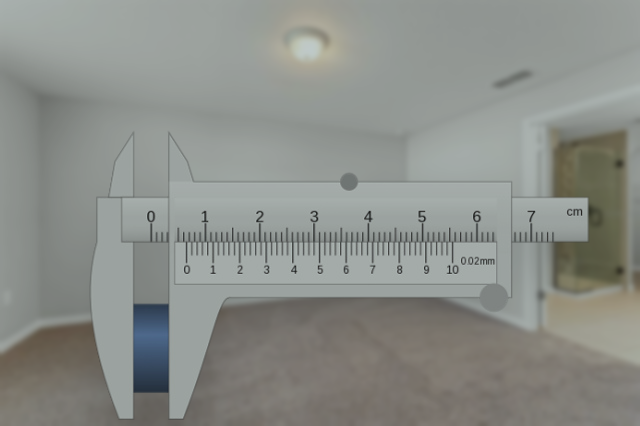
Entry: 6.5; mm
